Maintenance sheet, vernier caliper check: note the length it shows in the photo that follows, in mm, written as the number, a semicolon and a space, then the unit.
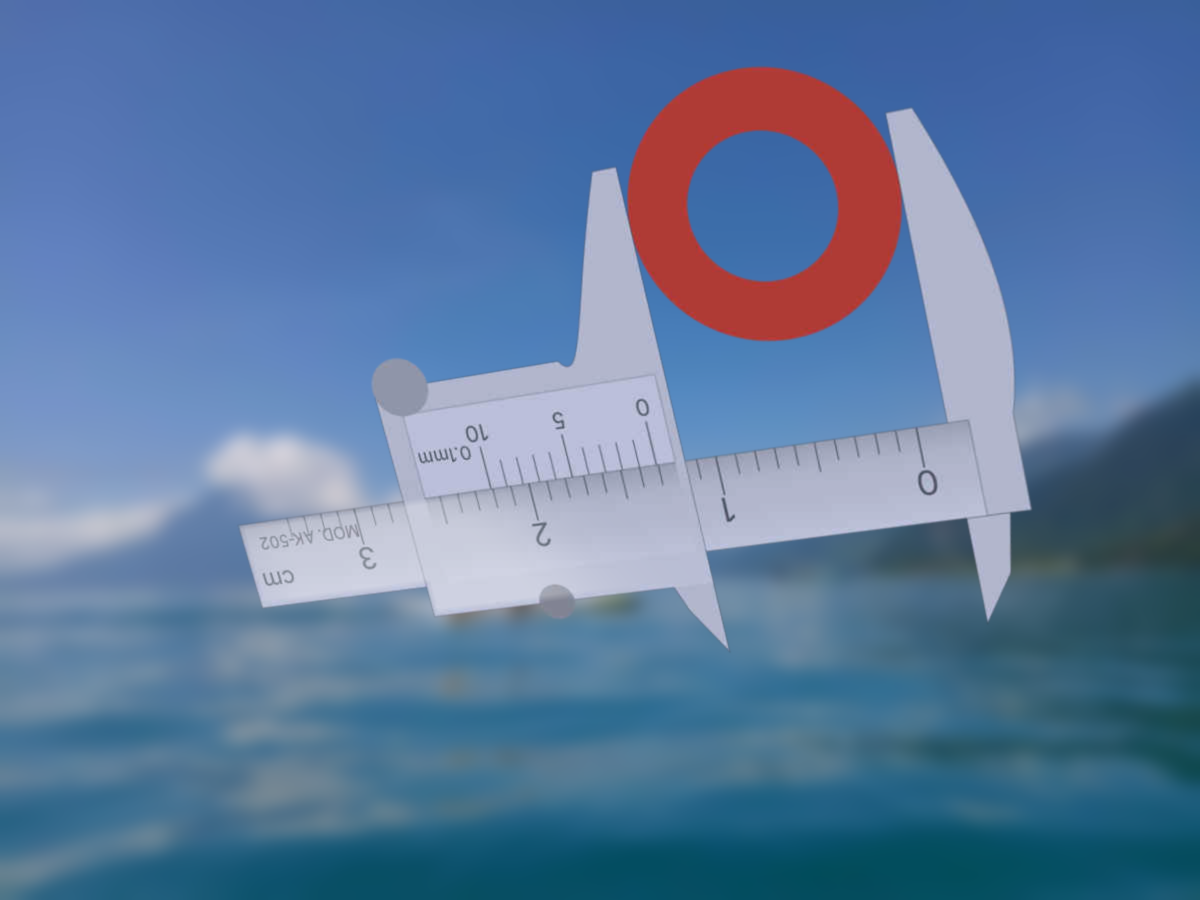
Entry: 13.1; mm
